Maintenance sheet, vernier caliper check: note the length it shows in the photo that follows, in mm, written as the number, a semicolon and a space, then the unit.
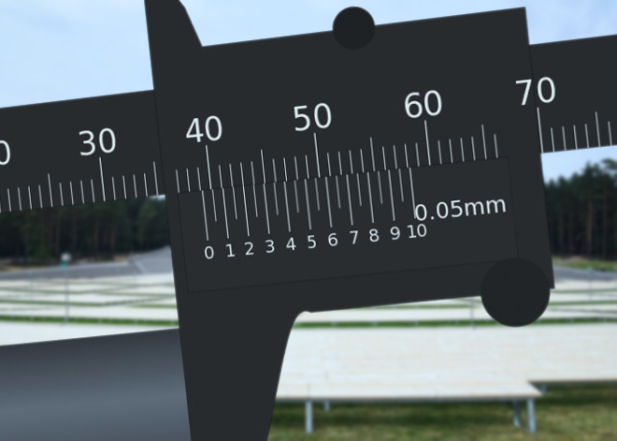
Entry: 39.2; mm
